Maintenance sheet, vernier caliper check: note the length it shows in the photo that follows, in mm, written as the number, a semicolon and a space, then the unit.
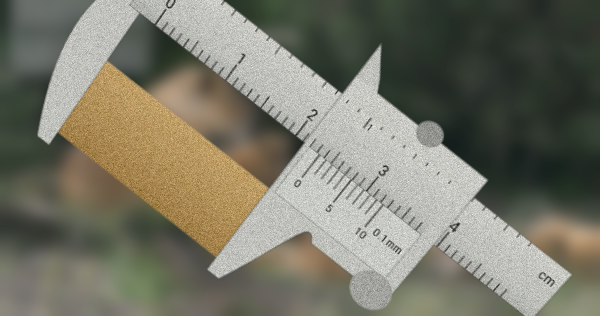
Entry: 23.4; mm
